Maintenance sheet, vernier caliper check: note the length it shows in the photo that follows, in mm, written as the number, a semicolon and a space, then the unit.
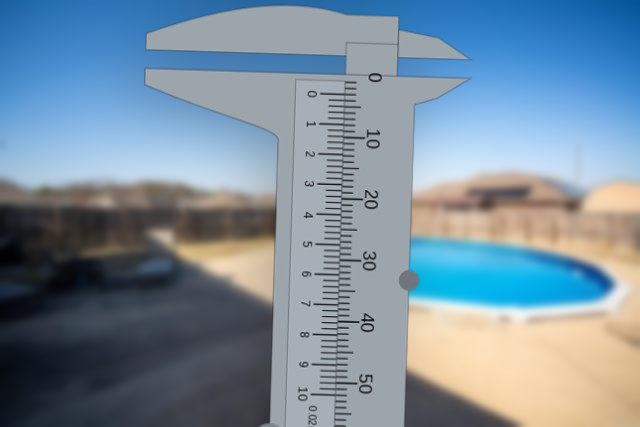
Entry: 3.0; mm
